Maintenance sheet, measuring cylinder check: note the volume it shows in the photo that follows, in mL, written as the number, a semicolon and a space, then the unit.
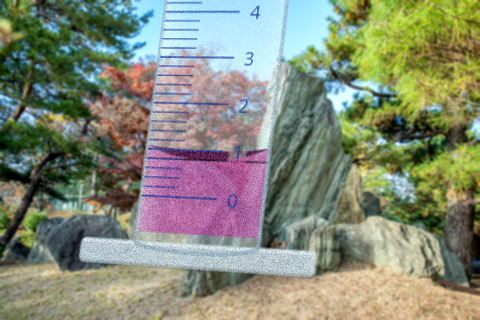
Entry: 0.8; mL
